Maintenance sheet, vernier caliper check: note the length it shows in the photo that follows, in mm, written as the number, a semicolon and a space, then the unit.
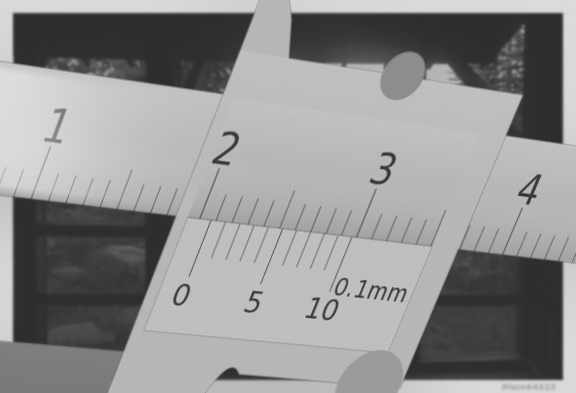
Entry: 20.7; mm
